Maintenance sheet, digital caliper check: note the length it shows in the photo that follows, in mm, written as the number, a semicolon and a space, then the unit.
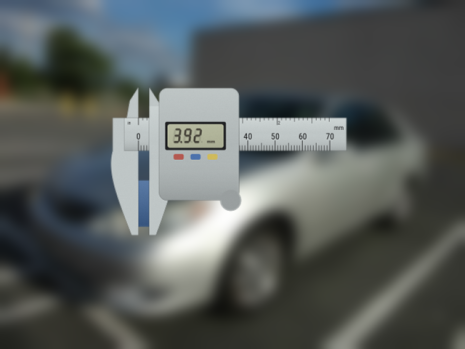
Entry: 3.92; mm
